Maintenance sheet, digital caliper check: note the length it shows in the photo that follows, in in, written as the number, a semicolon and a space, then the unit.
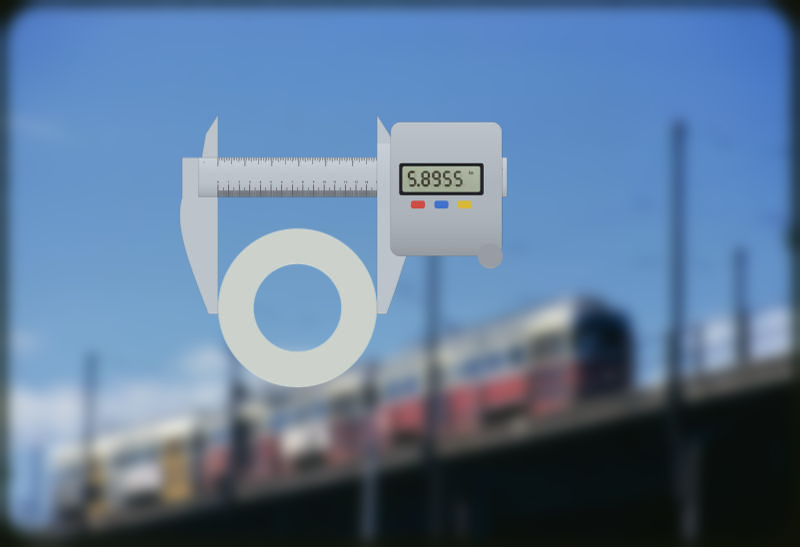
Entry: 5.8955; in
